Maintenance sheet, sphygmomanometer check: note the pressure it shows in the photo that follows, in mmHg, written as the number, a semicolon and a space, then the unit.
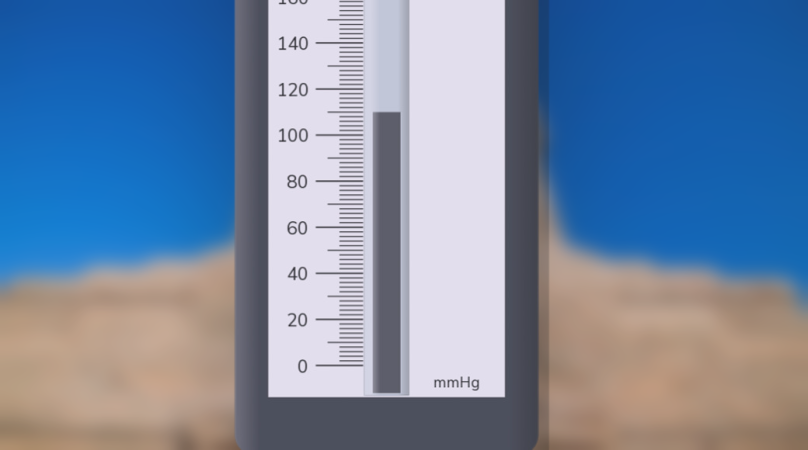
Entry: 110; mmHg
